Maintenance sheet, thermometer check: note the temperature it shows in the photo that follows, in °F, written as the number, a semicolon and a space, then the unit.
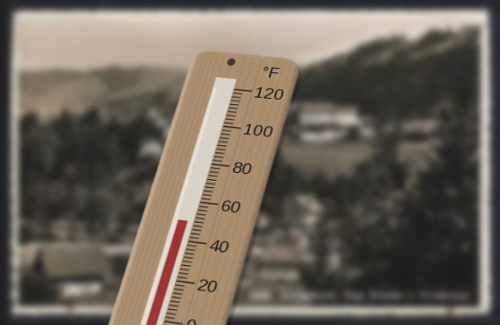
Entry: 50; °F
